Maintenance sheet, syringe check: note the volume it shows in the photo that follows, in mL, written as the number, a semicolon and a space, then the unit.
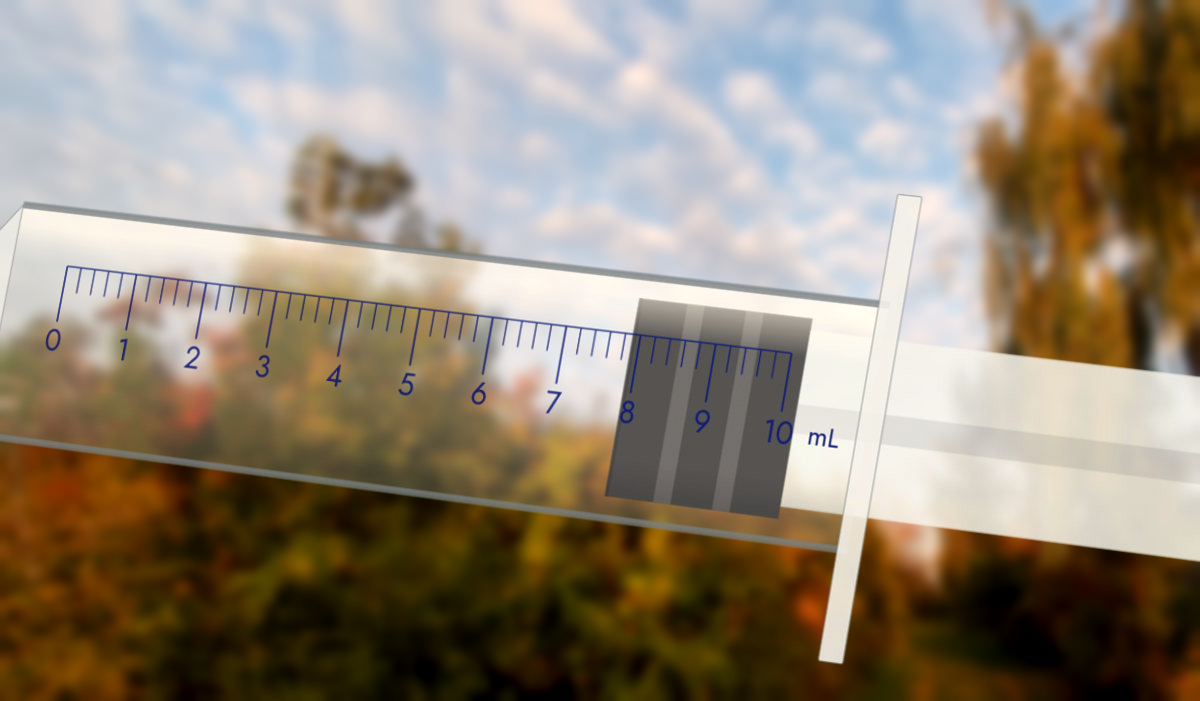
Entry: 7.9; mL
